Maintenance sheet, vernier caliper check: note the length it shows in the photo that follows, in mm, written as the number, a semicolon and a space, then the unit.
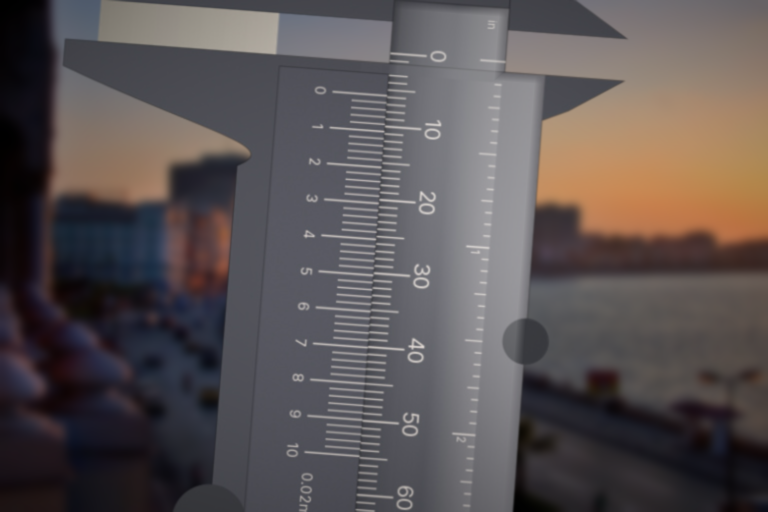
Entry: 5.8; mm
